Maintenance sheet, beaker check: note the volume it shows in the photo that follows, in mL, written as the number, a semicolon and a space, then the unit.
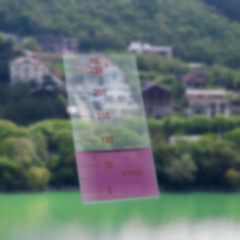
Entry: 75; mL
